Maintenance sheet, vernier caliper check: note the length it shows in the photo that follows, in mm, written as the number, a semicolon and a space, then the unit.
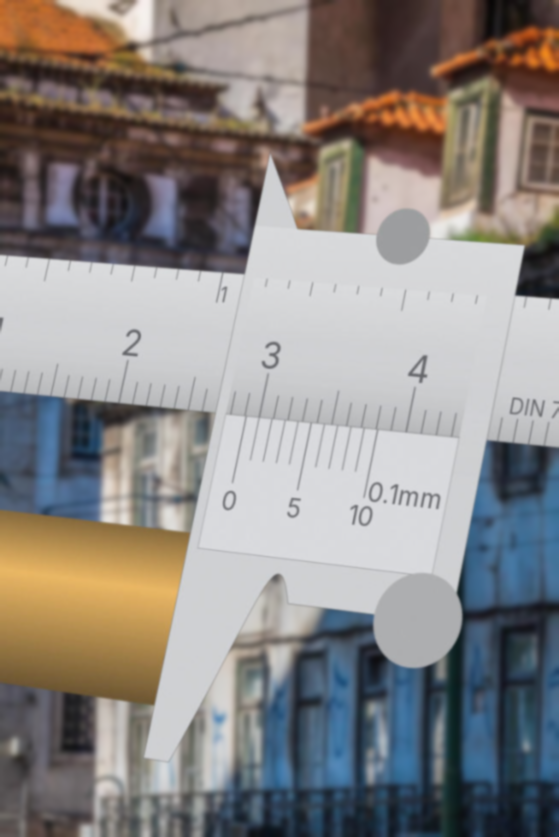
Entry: 29.1; mm
